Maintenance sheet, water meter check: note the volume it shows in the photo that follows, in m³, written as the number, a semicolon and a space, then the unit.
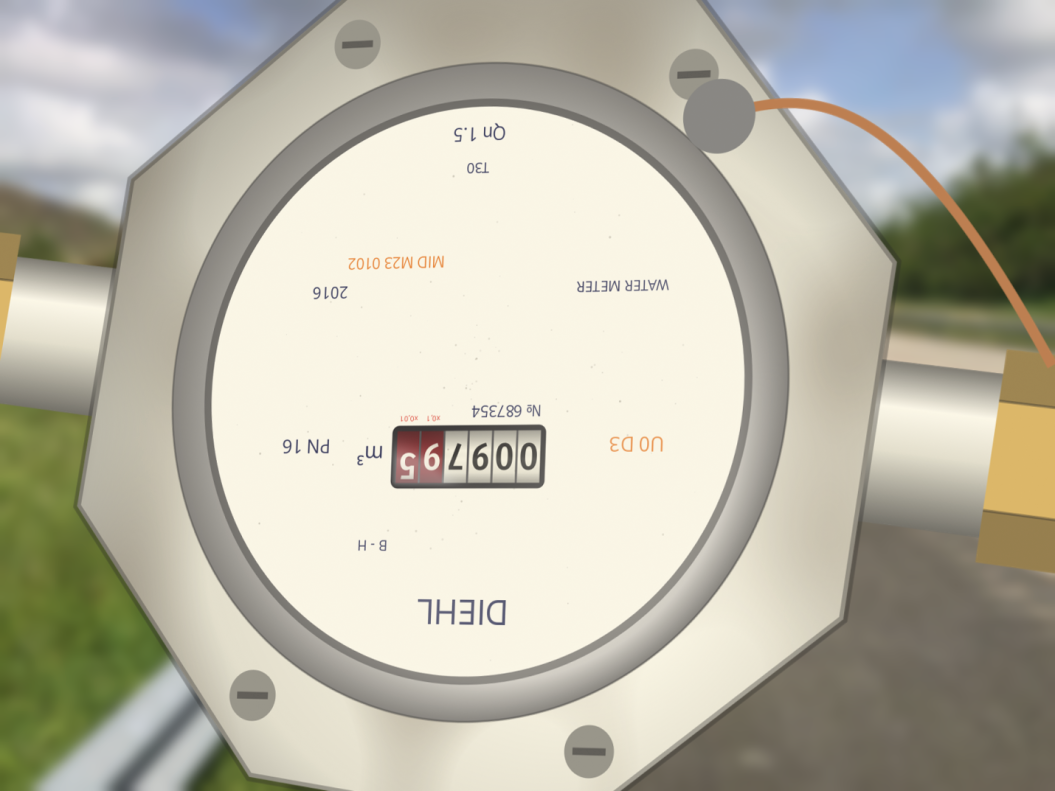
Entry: 97.95; m³
